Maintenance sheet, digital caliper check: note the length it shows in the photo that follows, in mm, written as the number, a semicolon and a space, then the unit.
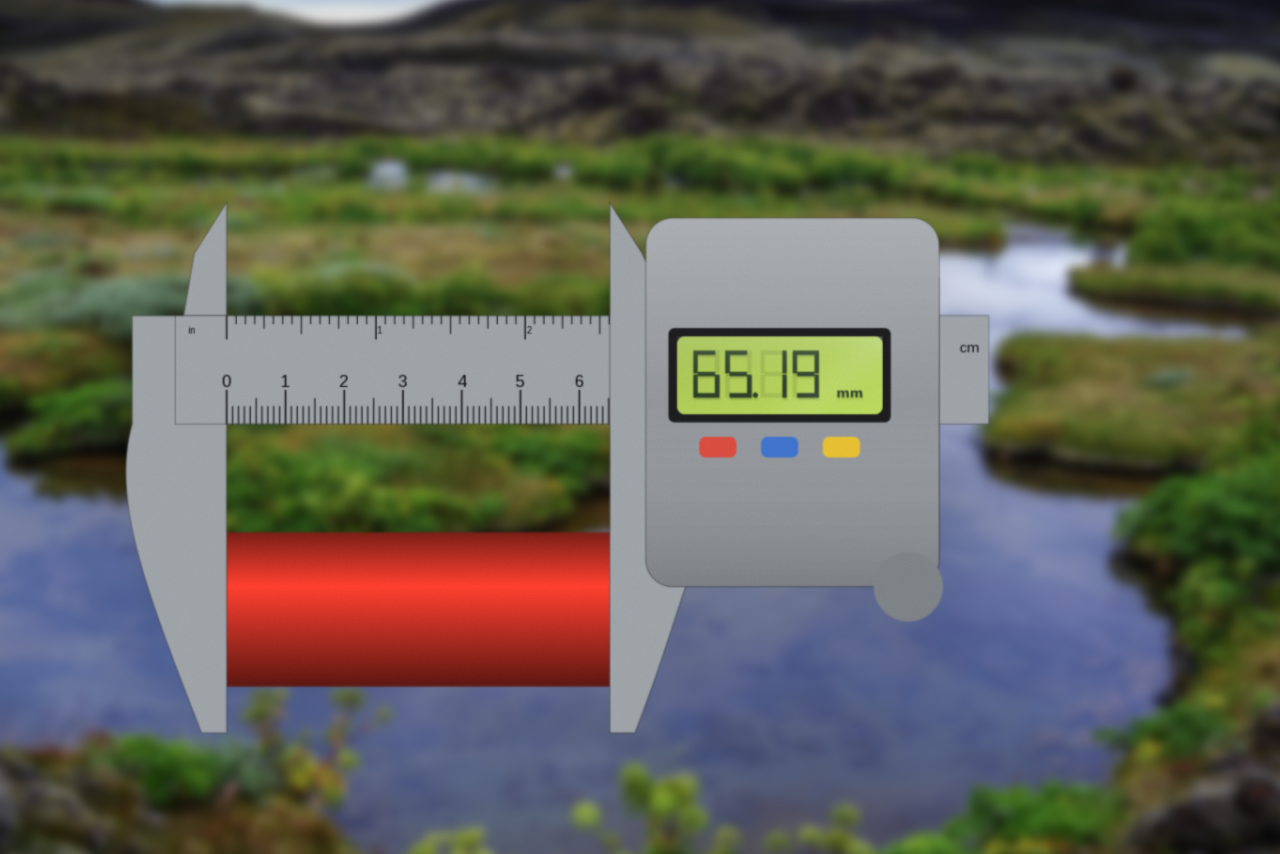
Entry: 65.19; mm
